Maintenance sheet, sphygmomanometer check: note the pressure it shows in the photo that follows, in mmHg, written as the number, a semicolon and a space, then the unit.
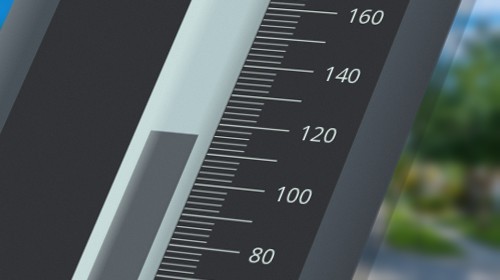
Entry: 116; mmHg
